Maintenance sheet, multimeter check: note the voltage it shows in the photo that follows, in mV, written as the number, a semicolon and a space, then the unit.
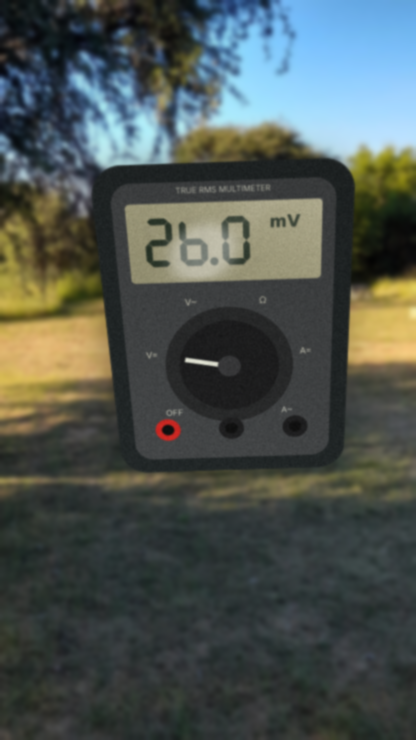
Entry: 26.0; mV
